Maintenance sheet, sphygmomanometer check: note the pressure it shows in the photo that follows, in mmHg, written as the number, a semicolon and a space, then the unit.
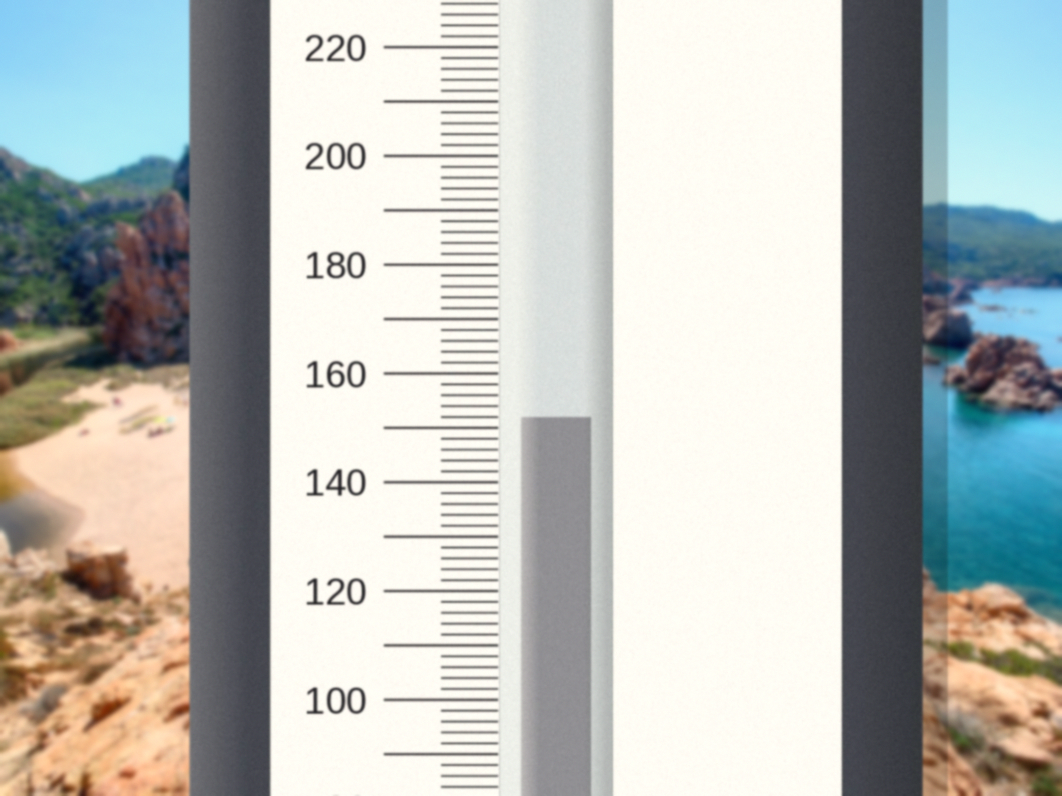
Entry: 152; mmHg
